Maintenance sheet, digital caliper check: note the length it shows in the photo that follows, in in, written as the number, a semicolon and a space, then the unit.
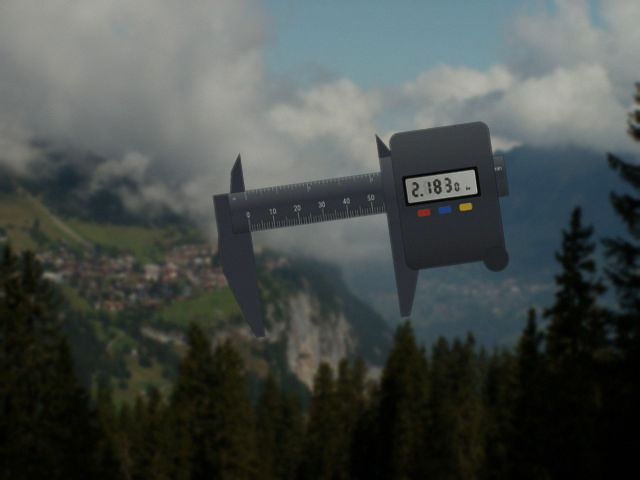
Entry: 2.1830; in
